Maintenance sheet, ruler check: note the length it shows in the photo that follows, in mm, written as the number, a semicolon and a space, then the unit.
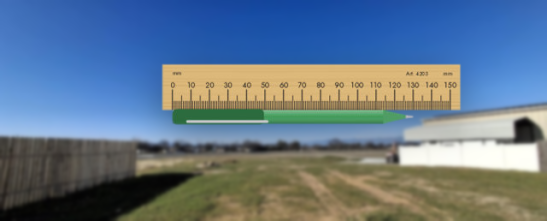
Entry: 130; mm
